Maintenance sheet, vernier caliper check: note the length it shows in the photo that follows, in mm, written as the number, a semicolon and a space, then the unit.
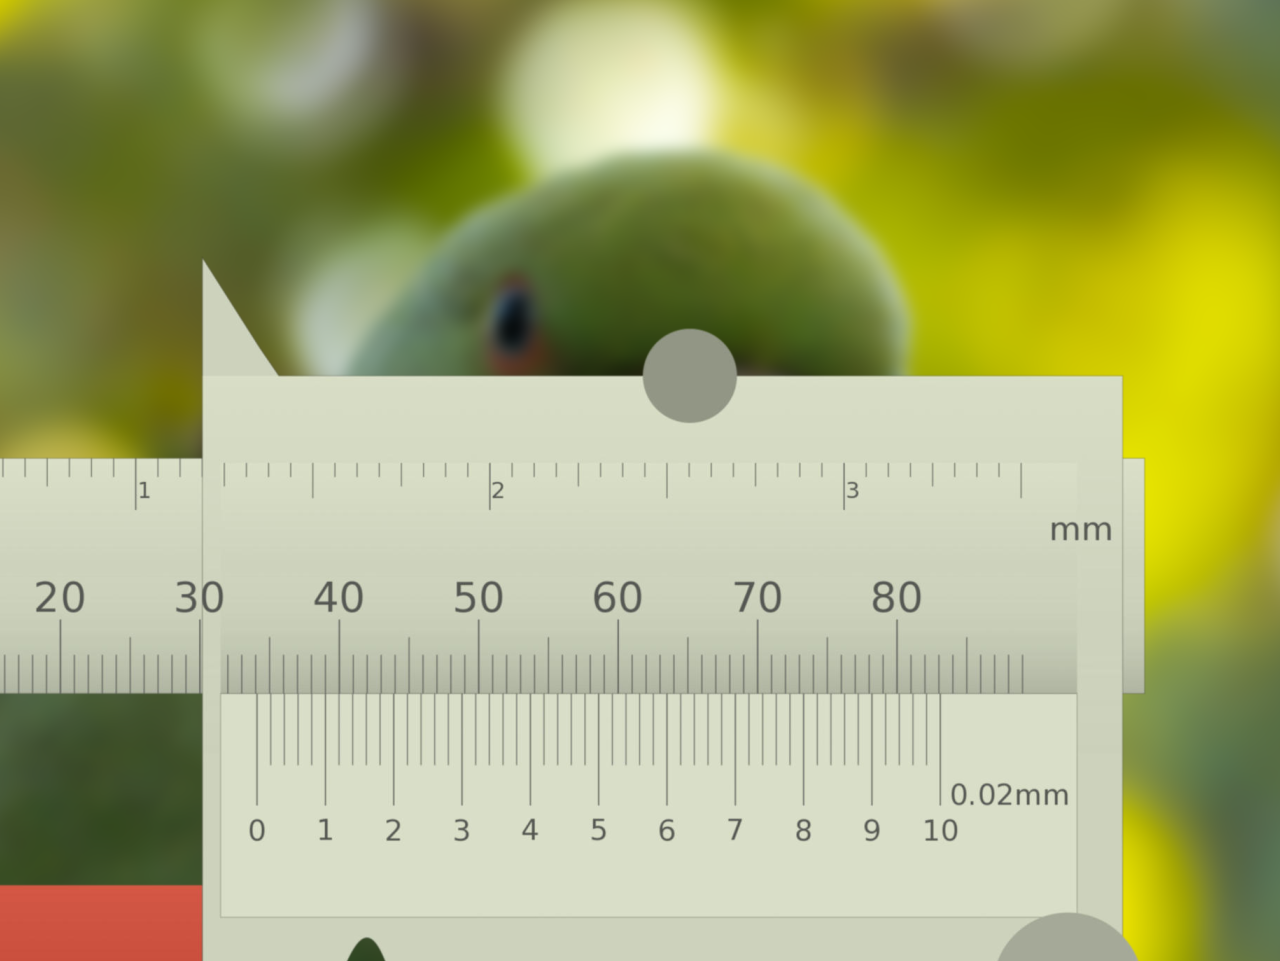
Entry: 34.1; mm
